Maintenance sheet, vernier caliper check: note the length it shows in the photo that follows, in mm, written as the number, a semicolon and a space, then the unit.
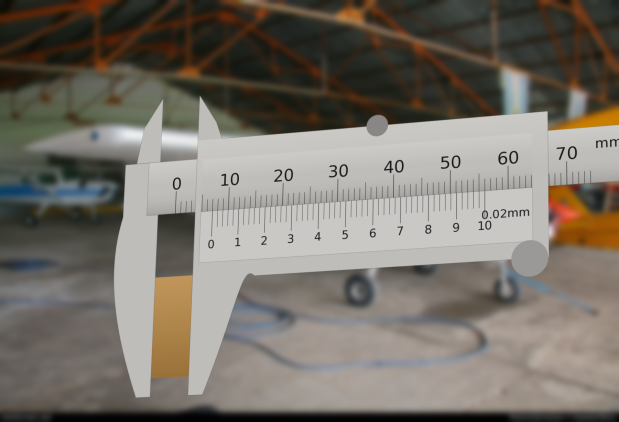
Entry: 7.0; mm
